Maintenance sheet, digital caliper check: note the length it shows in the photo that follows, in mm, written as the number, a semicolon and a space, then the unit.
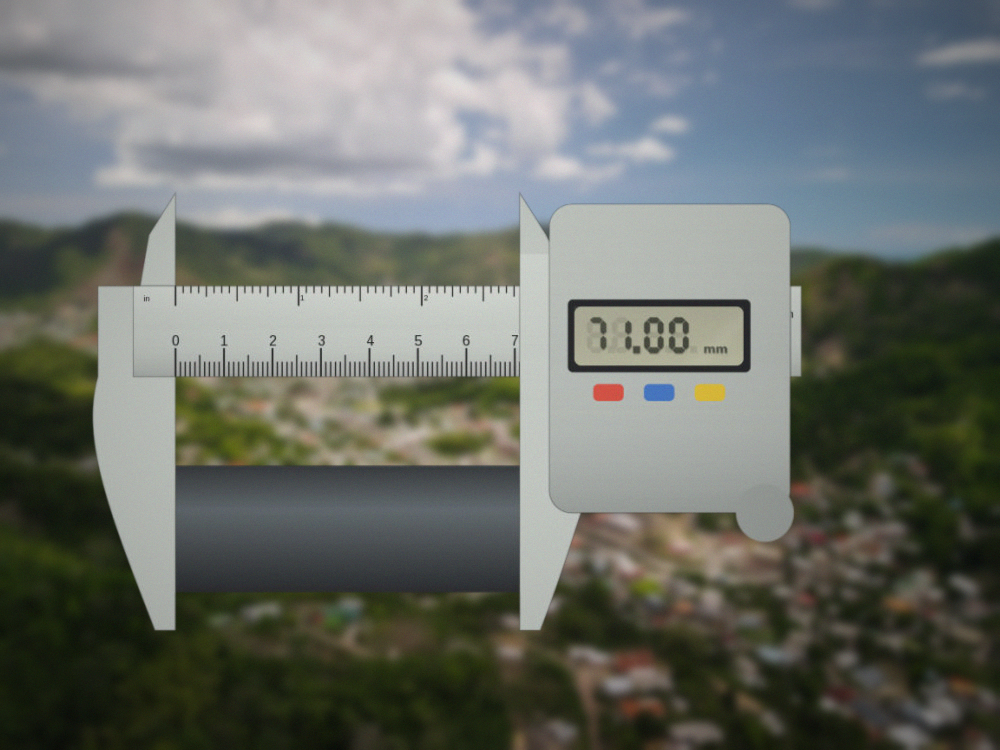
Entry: 71.00; mm
